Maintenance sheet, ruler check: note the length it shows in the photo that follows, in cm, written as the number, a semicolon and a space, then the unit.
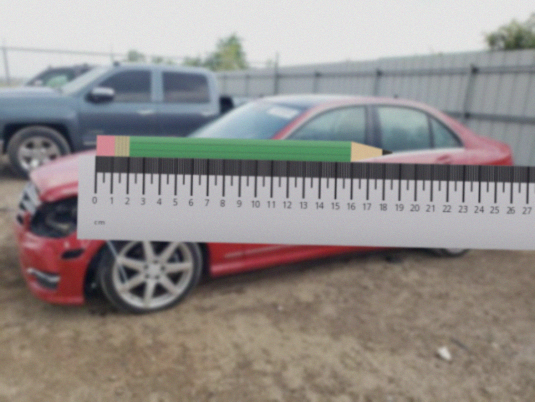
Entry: 18.5; cm
